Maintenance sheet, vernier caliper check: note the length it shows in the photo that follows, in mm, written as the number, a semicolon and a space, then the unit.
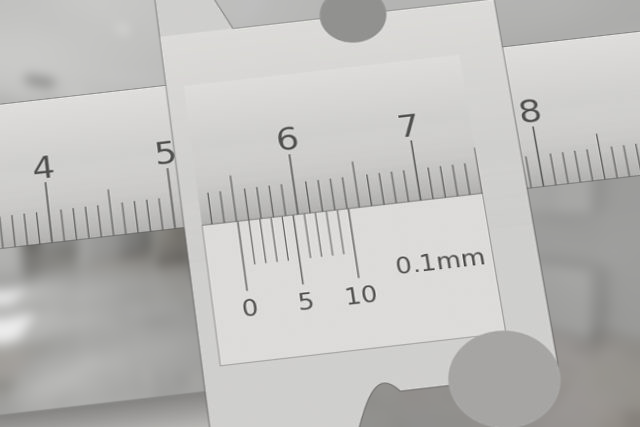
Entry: 55.1; mm
